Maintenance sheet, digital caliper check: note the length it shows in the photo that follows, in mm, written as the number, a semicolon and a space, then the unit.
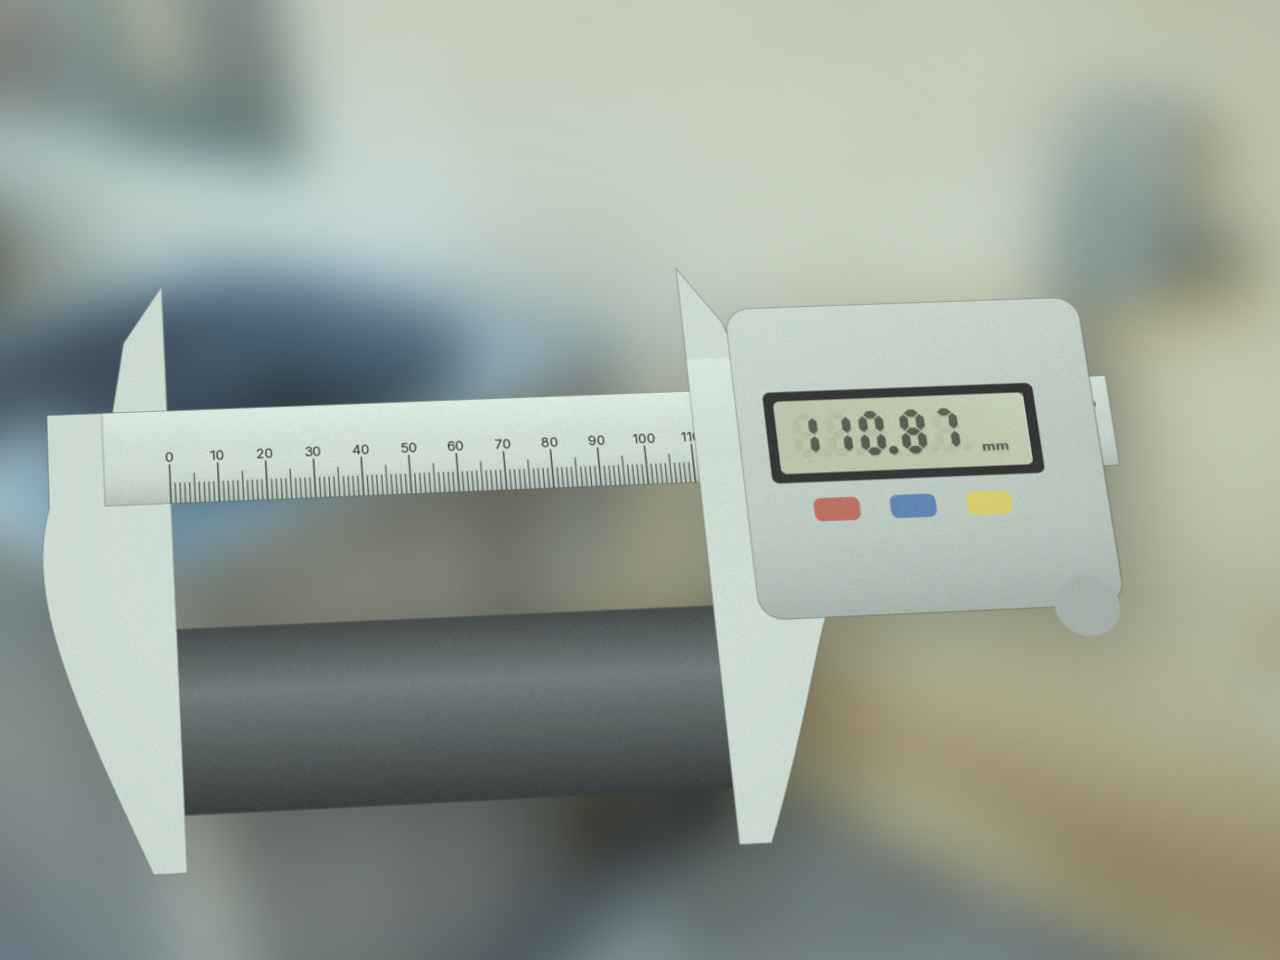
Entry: 110.87; mm
